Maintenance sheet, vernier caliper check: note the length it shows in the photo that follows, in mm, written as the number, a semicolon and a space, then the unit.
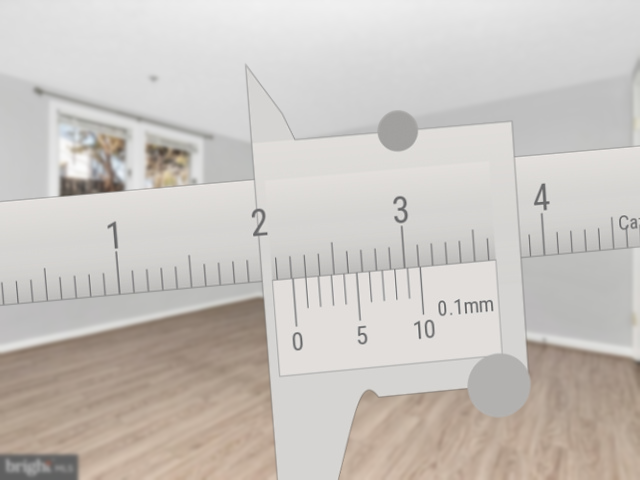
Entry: 22.1; mm
